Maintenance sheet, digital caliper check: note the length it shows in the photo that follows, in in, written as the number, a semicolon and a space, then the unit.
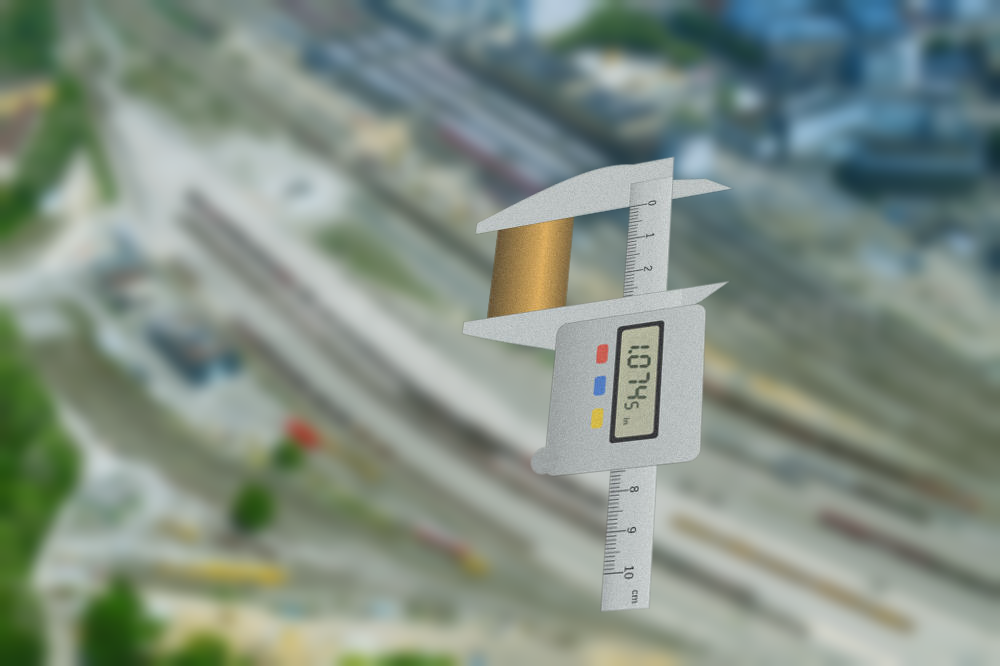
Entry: 1.0745; in
